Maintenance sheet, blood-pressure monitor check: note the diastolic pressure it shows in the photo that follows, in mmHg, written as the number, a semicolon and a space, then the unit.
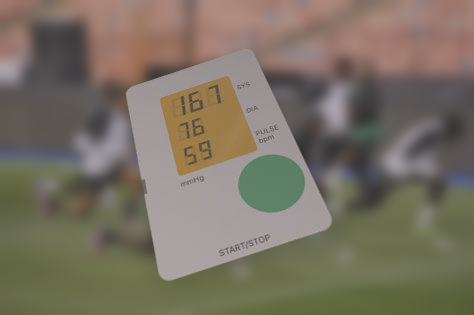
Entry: 76; mmHg
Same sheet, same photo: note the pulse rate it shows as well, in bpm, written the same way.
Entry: 59; bpm
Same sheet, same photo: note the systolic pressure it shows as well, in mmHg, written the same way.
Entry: 167; mmHg
